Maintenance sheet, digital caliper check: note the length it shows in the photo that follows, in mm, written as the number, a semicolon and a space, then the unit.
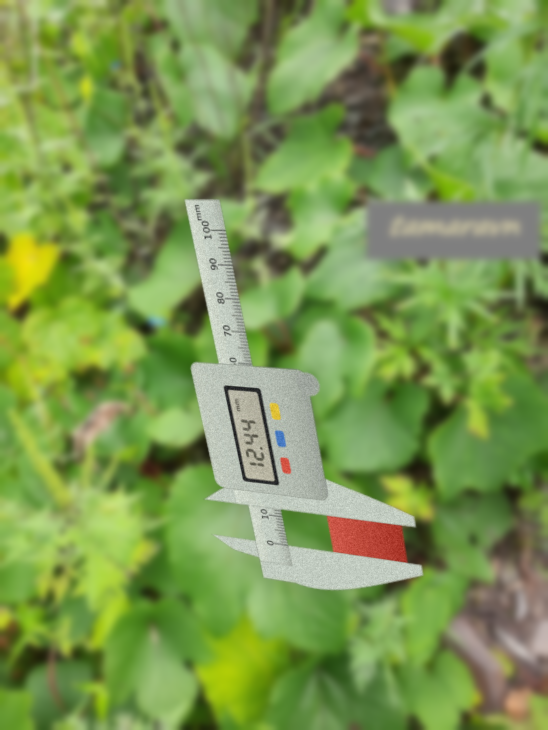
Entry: 12.44; mm
